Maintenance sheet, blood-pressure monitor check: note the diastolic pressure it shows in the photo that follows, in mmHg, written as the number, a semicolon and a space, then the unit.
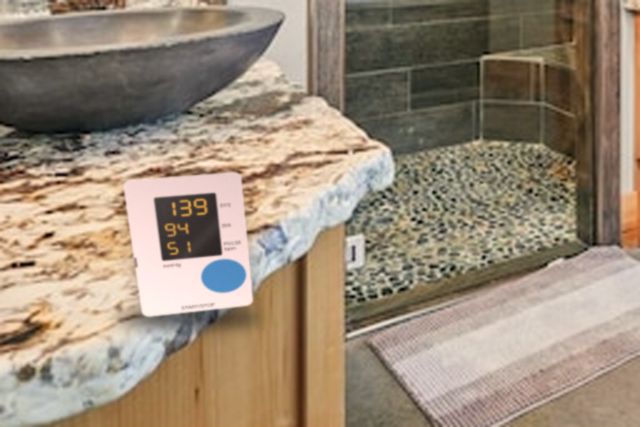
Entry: 94; mmHg
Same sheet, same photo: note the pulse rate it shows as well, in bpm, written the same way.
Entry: 51; bpm
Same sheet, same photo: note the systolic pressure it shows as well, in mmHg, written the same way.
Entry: 139; mmHg
